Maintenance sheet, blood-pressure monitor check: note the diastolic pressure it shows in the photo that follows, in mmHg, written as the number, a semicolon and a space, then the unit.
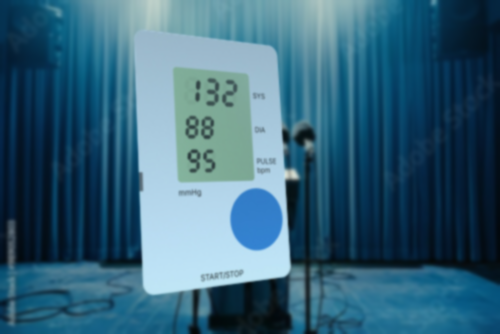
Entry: 88; mmHg
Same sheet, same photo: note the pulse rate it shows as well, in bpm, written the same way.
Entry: 95; bpm
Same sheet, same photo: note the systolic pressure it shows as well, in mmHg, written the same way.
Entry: 132; mmHg
